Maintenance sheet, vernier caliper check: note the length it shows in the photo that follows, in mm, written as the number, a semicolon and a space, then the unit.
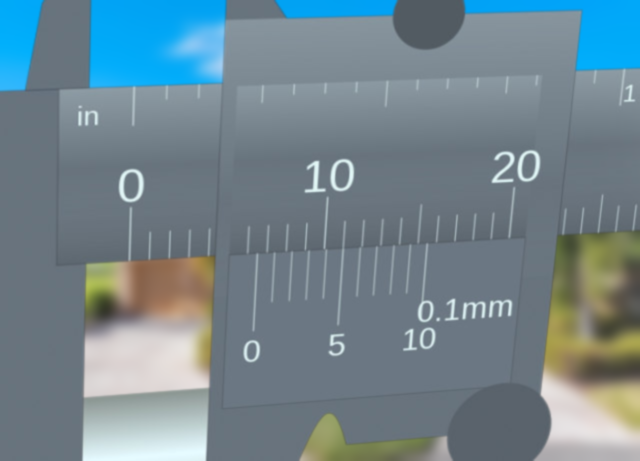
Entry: 6.5; mm
